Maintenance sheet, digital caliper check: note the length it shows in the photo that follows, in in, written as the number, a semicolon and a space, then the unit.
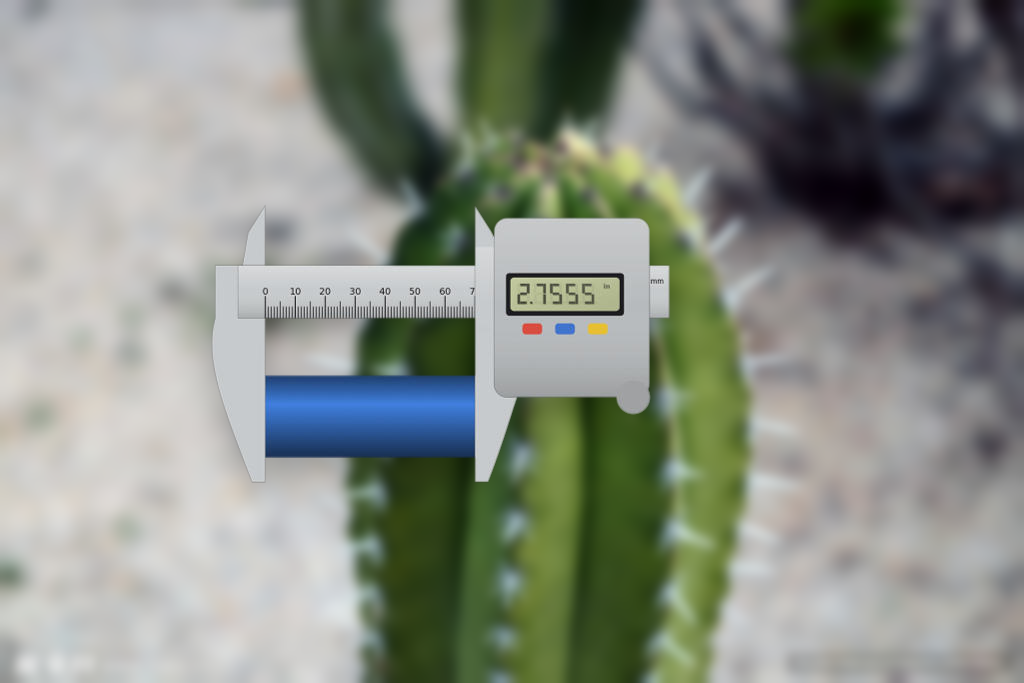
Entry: 2.7555; in
